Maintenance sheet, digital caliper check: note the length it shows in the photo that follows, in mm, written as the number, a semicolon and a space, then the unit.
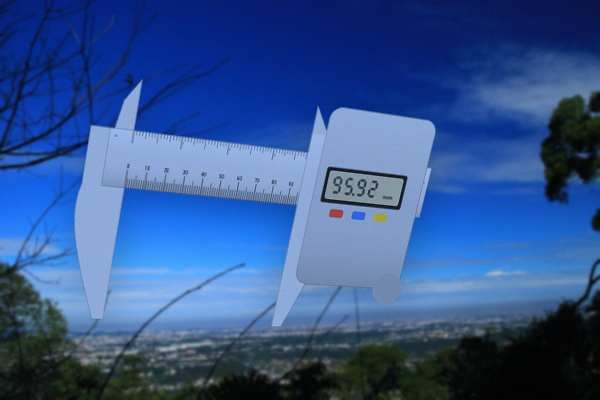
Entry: 95.92; mm
